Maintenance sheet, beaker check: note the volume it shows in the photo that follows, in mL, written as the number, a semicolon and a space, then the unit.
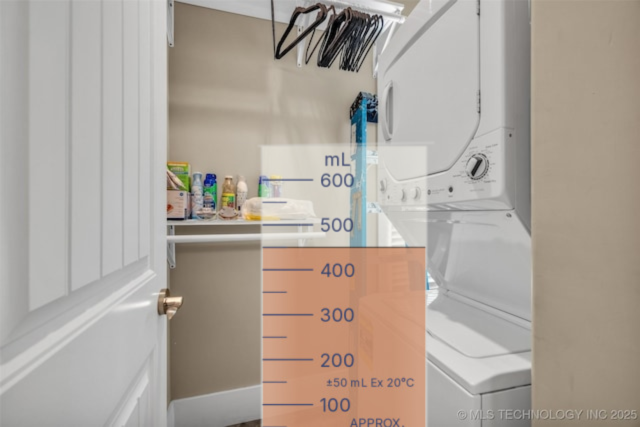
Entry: 450; mL
